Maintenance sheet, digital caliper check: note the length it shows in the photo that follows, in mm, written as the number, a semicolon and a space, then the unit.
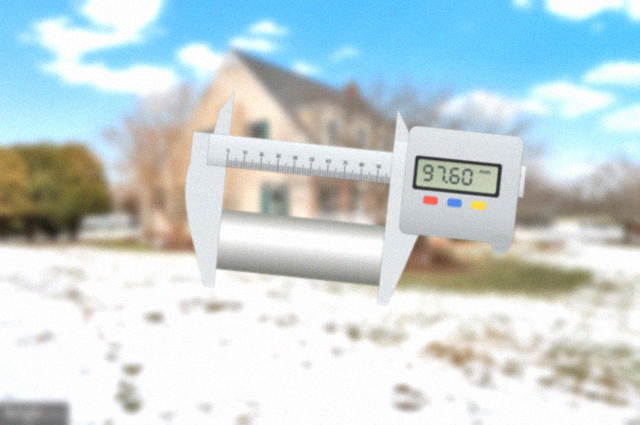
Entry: 97.60; mm
